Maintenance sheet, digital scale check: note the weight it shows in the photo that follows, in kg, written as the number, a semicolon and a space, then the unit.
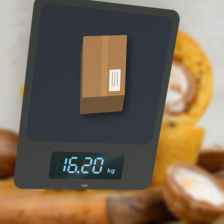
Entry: 16.20; kg
